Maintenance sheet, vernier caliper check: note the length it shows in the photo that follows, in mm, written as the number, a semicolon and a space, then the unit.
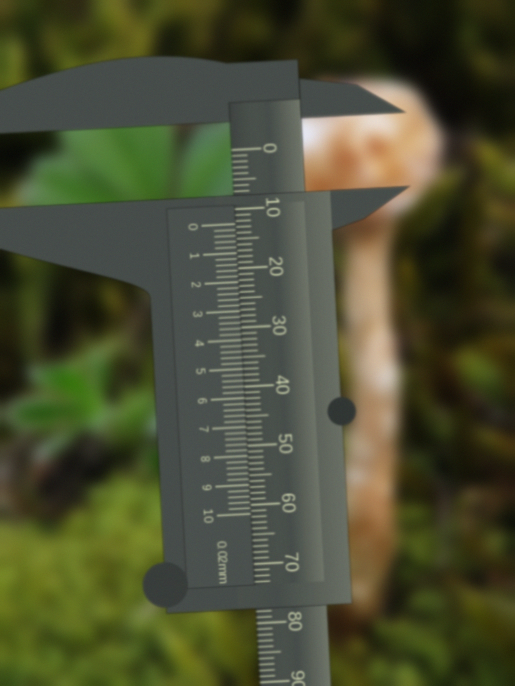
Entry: 12.5; mm
